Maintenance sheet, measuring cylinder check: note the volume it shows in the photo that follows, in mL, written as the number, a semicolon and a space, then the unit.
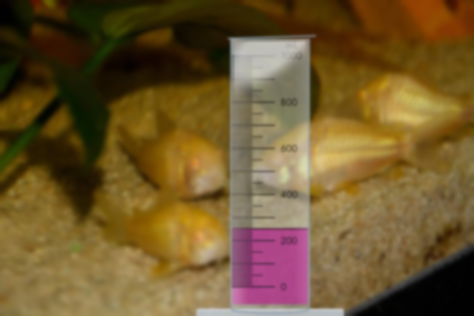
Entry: 250; mL
